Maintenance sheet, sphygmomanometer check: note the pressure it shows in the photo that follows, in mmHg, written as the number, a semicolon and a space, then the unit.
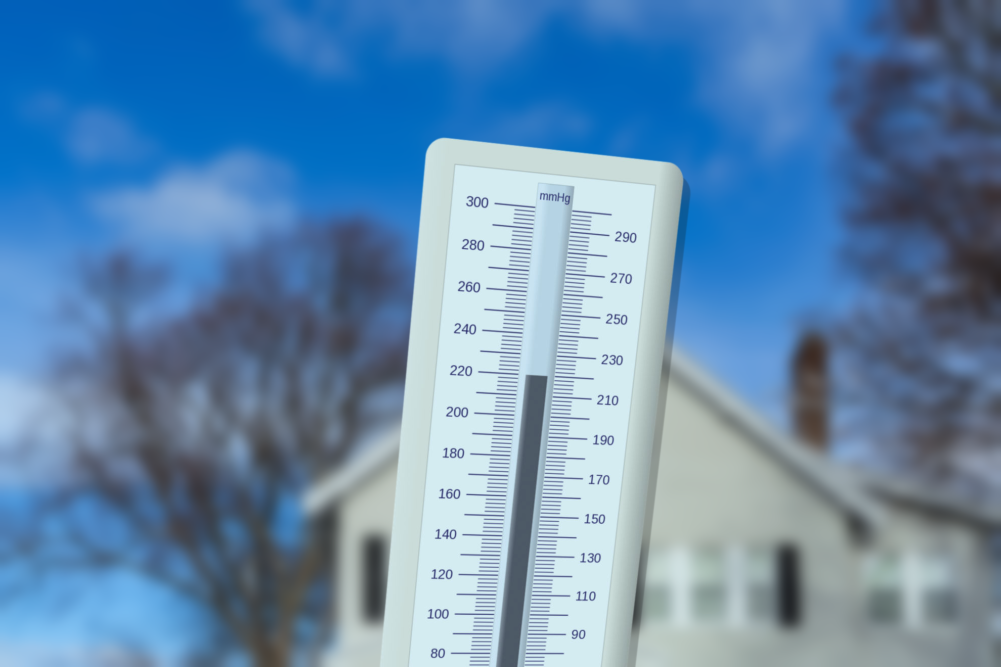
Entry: 220; mmHg
